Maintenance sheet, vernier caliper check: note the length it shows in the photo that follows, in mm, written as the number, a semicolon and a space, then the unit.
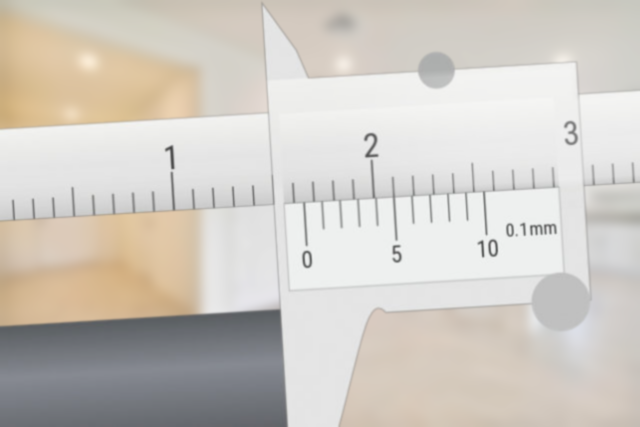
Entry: 16.5; mm
